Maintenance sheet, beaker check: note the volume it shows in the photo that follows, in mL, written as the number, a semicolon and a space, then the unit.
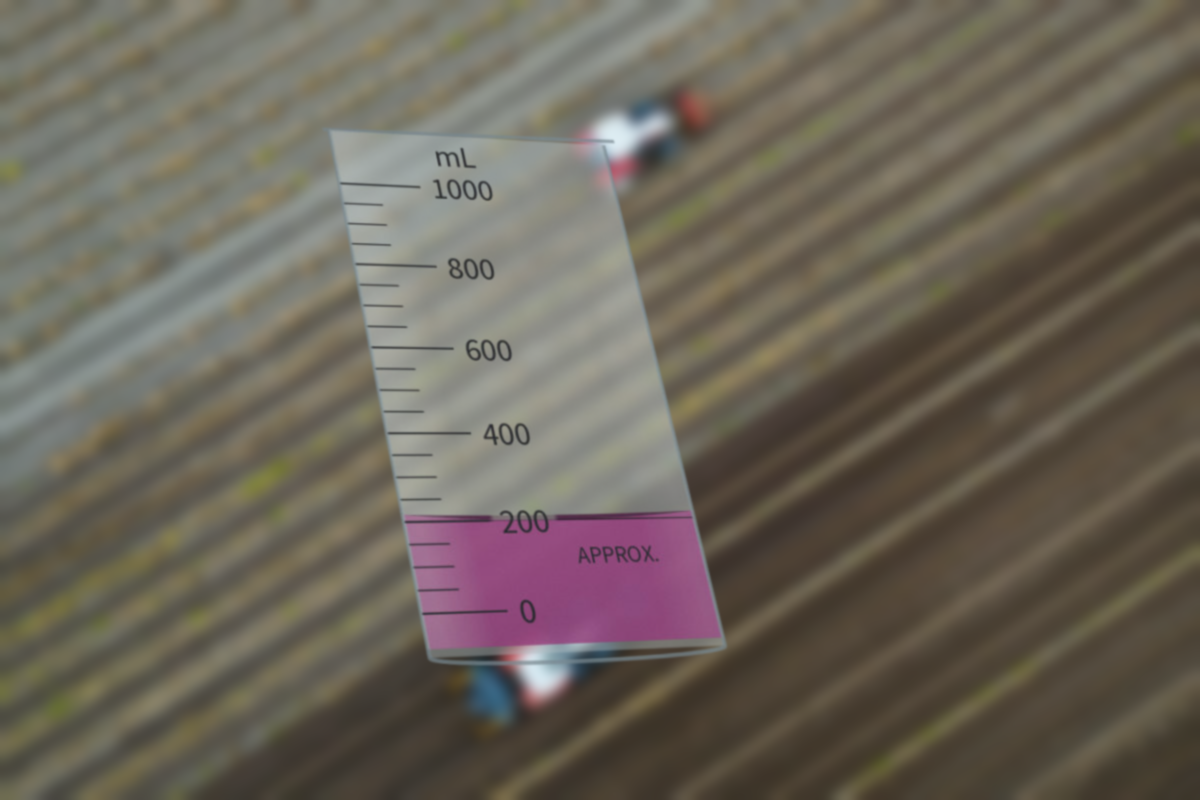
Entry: 200; mL
